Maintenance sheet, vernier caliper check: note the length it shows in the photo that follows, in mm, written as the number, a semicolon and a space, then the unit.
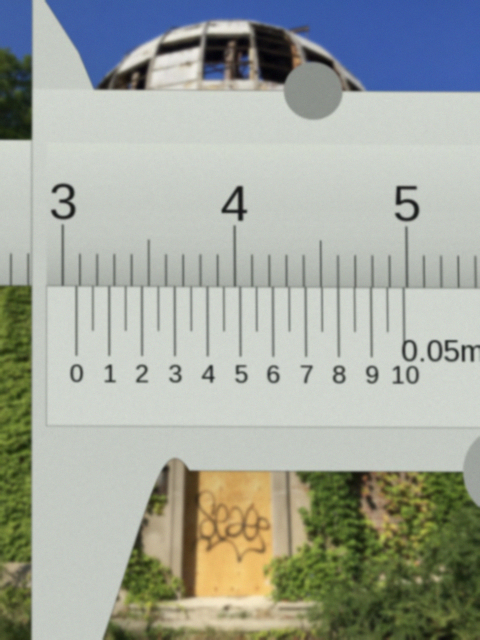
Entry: 30.8; mm
